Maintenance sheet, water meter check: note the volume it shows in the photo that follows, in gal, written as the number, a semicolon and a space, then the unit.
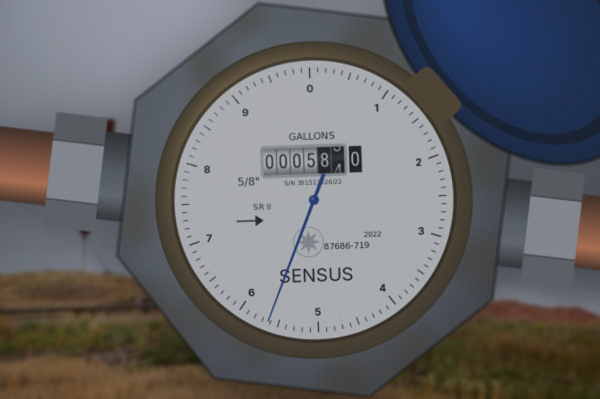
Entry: 5835.6; gal
